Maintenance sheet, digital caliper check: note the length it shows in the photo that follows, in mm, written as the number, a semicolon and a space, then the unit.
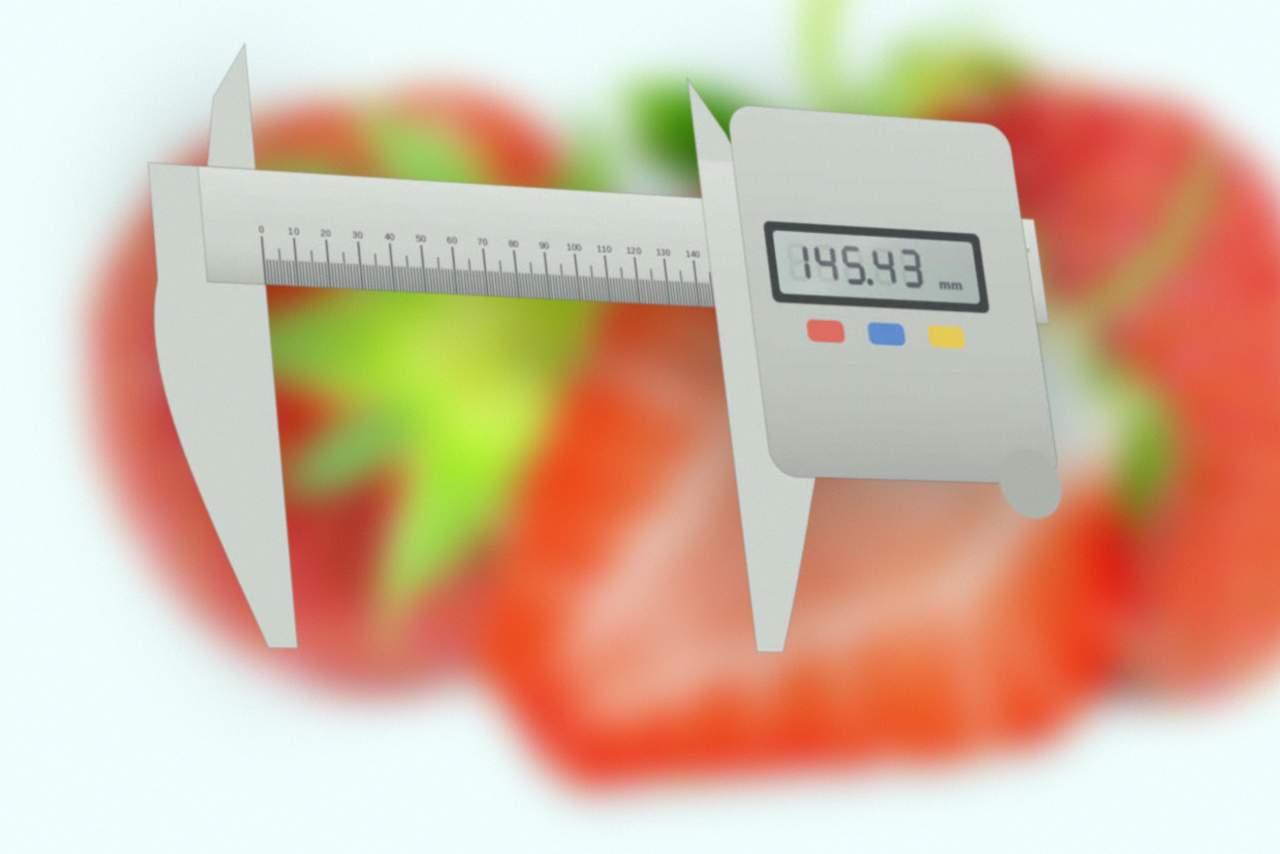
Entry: 145.43; mm
